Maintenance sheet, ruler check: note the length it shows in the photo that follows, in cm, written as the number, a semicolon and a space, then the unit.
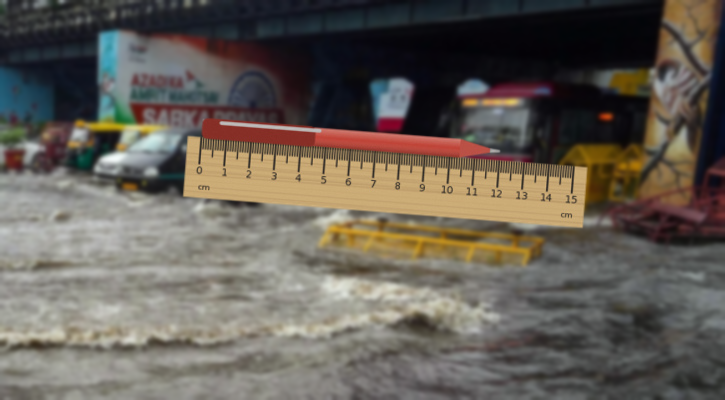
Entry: 12; cm
